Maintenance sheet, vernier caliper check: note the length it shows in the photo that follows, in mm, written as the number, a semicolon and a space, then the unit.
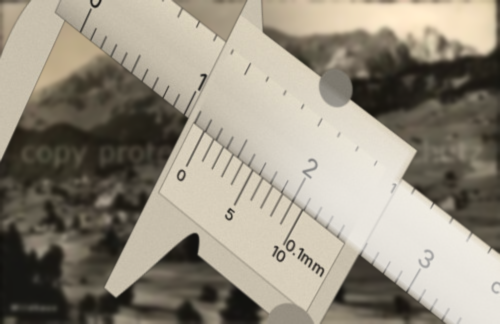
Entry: 11.9; mm
